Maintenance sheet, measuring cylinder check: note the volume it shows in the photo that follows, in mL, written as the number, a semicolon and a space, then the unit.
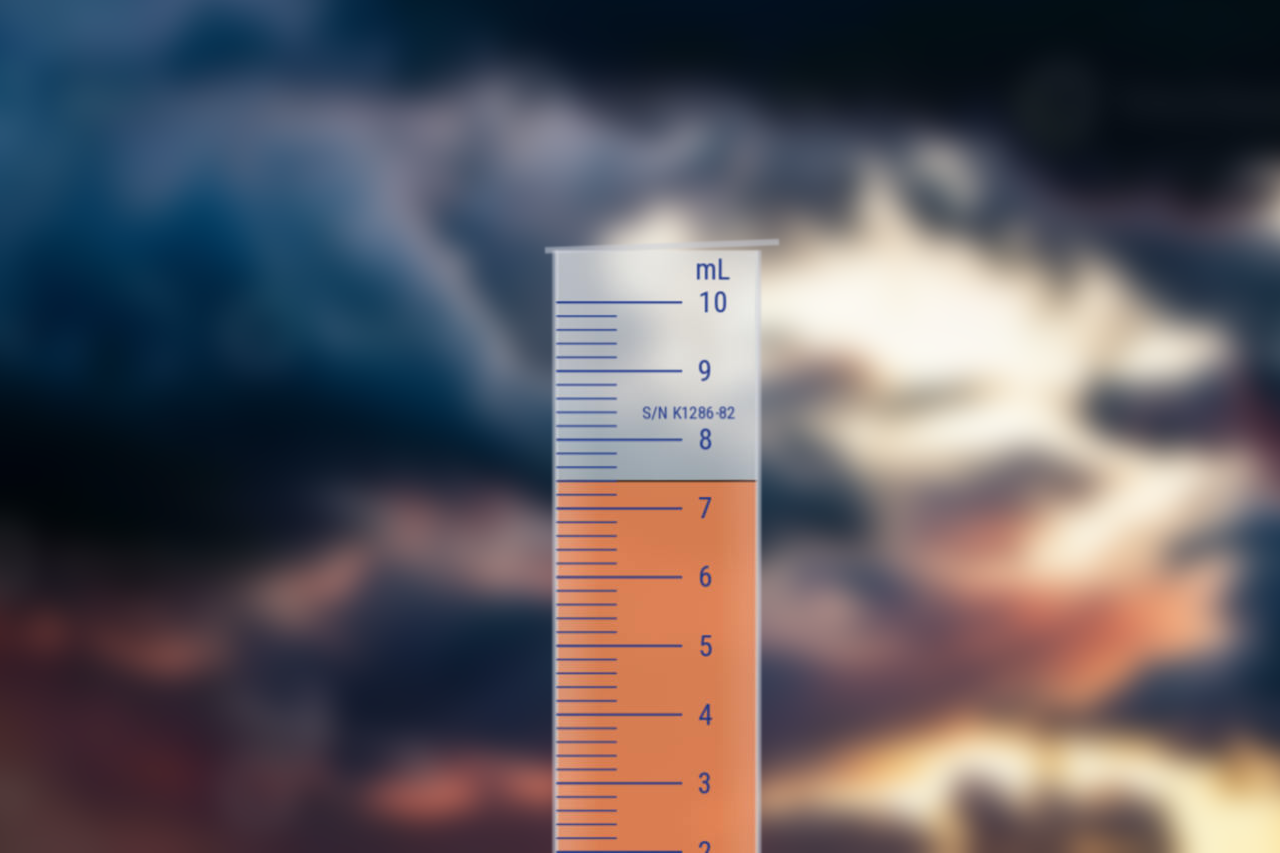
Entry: 7.4; mL
